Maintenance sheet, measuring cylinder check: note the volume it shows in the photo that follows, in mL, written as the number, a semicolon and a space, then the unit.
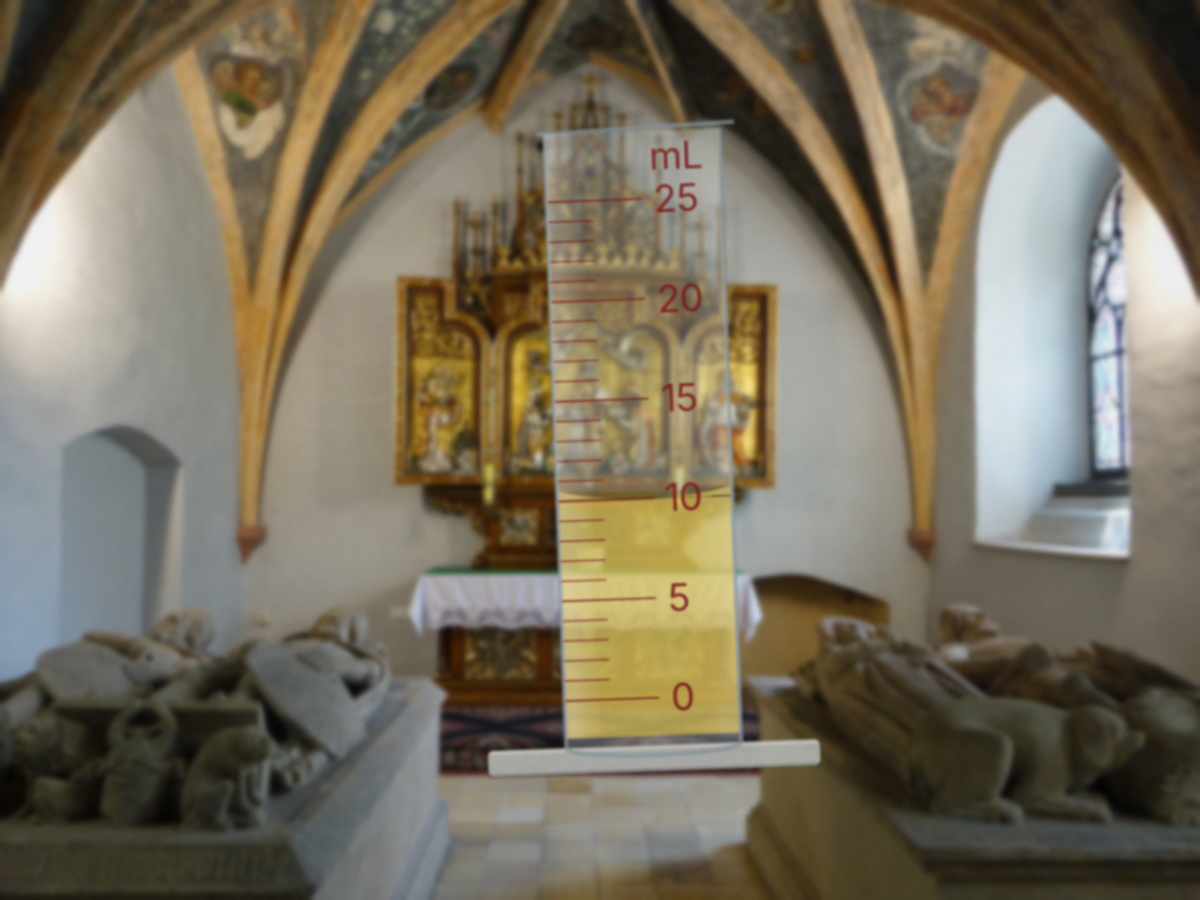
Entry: 10; mL
